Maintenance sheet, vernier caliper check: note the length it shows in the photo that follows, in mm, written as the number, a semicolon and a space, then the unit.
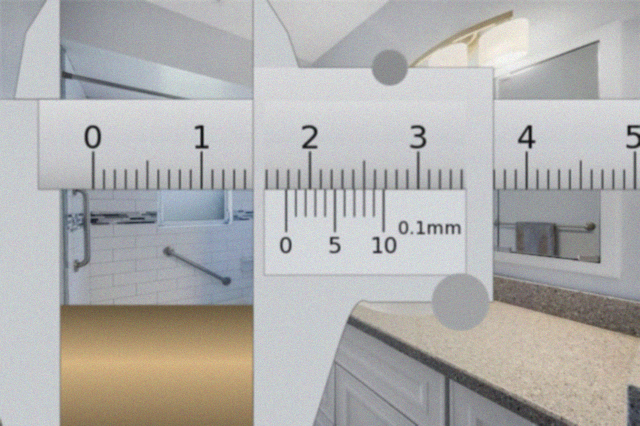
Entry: 17.8; mm
